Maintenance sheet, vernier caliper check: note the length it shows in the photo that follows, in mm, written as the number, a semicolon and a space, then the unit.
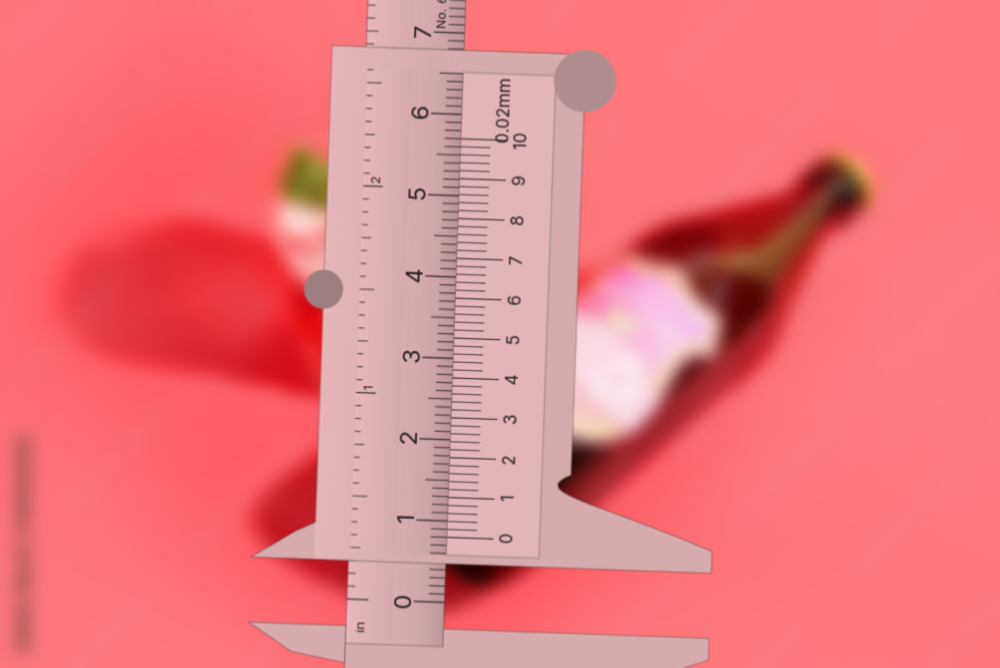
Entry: 8.0; mm
